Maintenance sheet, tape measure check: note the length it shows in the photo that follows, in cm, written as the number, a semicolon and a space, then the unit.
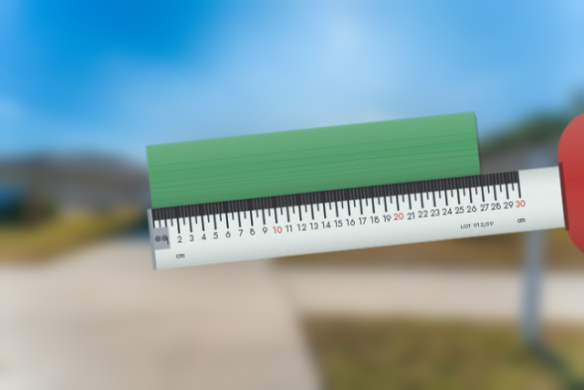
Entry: 27; cm
